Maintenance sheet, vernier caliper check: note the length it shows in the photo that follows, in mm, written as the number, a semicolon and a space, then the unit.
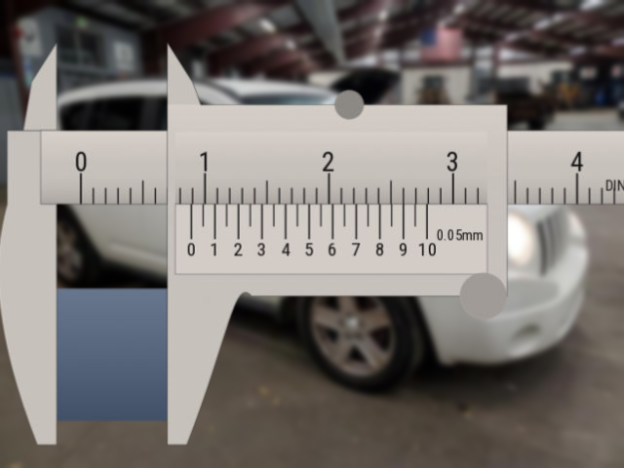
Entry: 8.9; mm
